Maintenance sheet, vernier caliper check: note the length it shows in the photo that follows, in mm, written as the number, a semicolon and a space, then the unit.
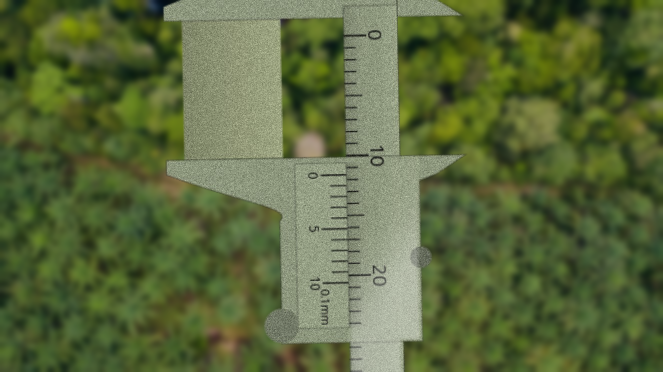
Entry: 11.6; mm
